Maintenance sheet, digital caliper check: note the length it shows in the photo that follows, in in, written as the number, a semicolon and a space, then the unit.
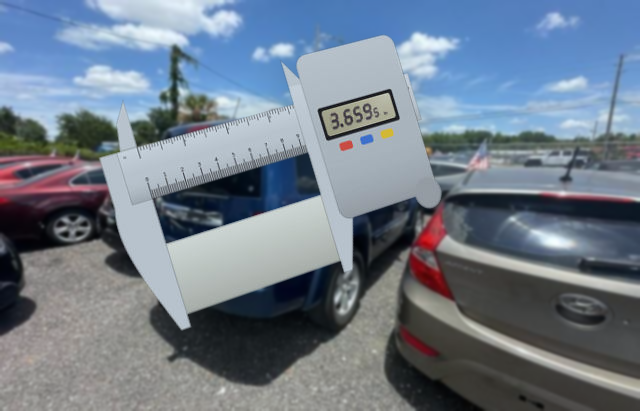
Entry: 3.6595; in
